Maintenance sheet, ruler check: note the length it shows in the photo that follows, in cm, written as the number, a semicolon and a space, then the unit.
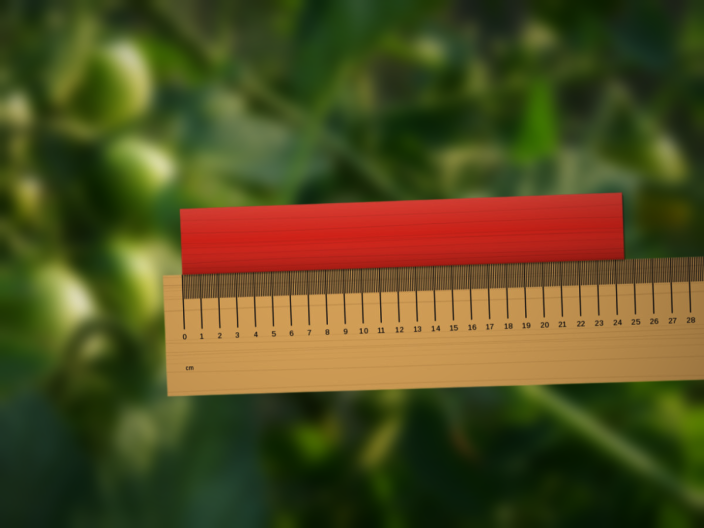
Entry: 24.5; cm
